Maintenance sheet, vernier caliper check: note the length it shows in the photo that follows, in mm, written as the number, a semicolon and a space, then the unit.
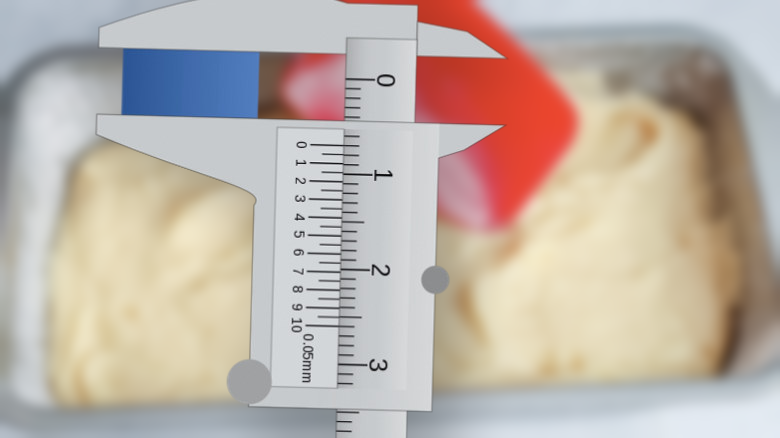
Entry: 7.0; mm
